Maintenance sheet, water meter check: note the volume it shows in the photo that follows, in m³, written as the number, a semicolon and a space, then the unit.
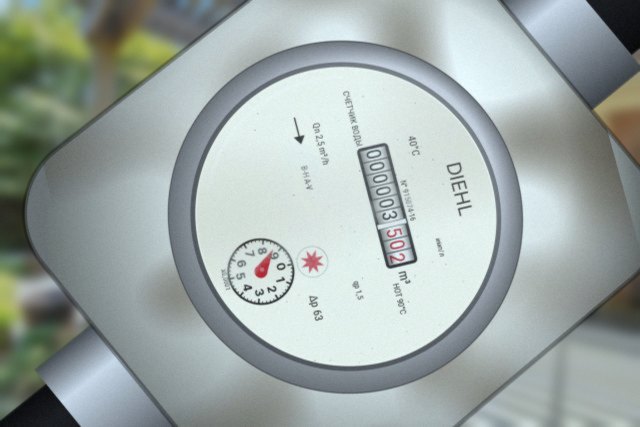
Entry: 3.5018; m³
